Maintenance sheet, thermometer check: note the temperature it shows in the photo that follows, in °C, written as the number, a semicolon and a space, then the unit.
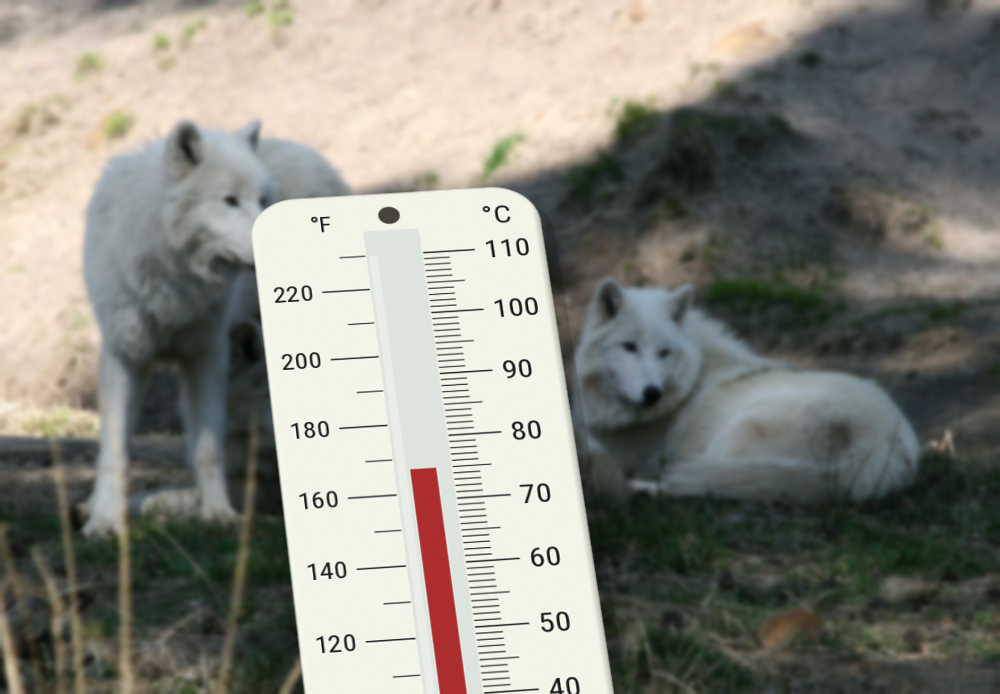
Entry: 75; °C
